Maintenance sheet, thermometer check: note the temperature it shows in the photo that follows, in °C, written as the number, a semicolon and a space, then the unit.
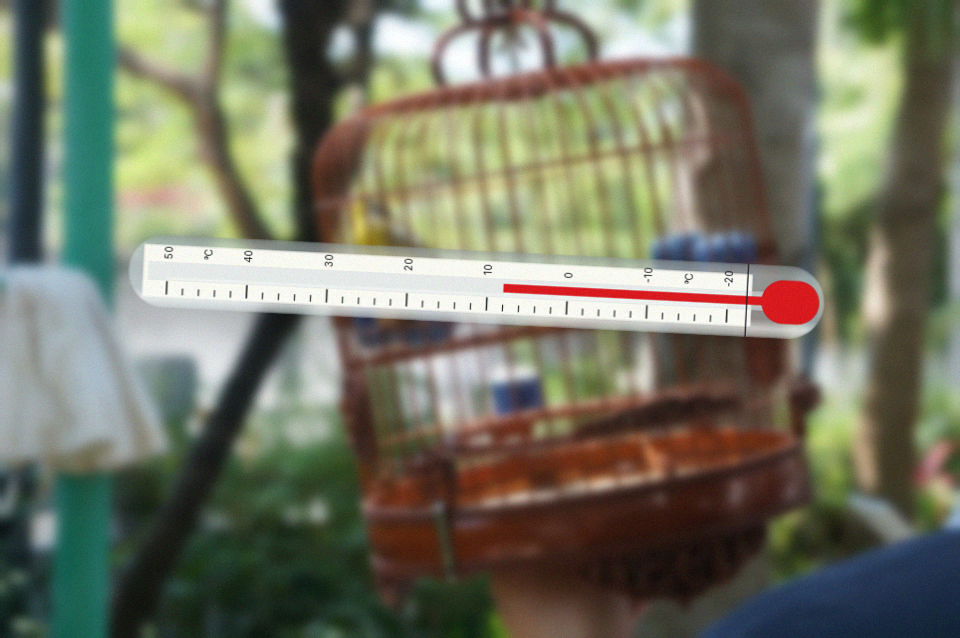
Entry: 8; °C
